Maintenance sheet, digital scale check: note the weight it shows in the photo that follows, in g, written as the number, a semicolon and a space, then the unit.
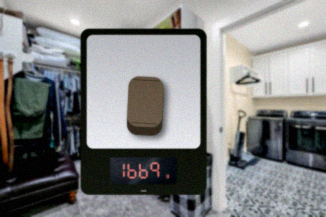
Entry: 1669; g
